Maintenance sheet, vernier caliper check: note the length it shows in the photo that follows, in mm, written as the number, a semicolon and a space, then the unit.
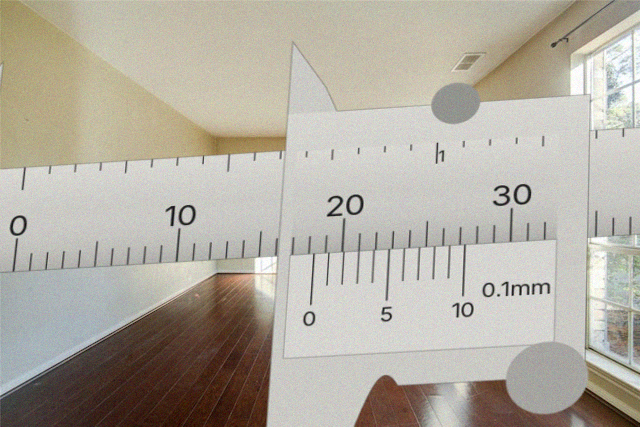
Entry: 18.3; mm
